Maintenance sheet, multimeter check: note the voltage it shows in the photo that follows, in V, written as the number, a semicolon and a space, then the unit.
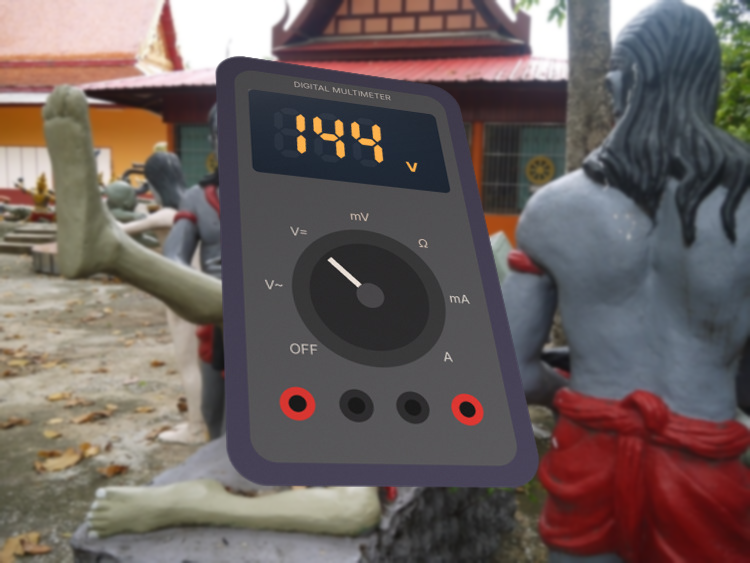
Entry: 144; V
